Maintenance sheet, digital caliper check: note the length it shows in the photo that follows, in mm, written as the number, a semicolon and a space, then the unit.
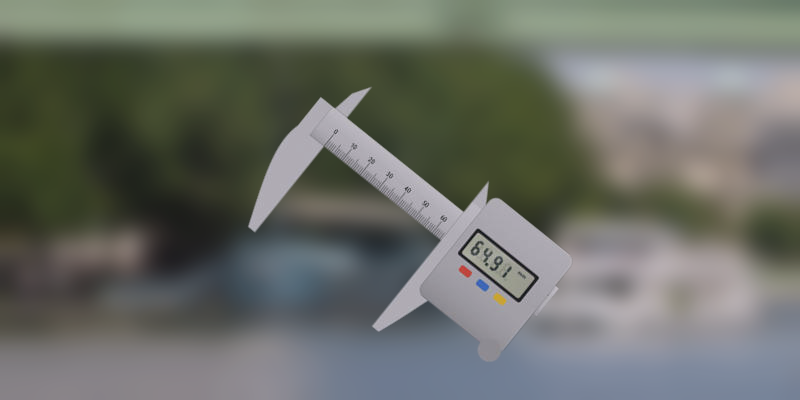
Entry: 64.91; mm
